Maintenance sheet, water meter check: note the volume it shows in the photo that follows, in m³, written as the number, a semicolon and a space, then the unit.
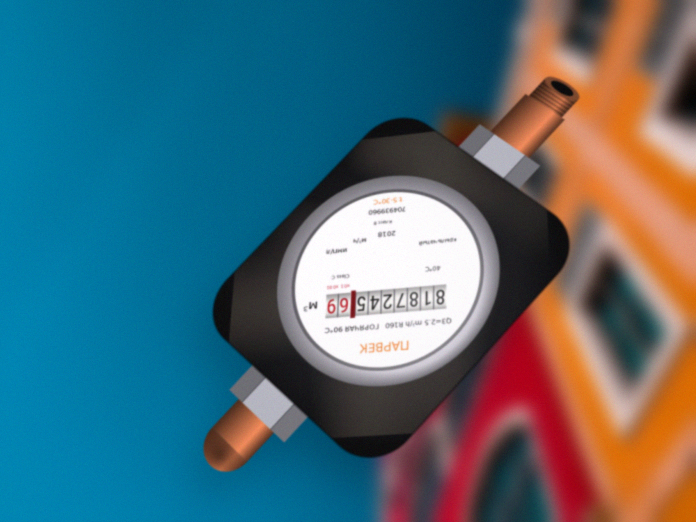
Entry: 8187245.69; m³
